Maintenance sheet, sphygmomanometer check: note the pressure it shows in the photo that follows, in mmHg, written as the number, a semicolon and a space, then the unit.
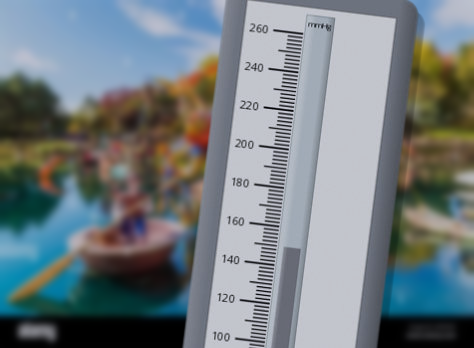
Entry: 150; mmHg
